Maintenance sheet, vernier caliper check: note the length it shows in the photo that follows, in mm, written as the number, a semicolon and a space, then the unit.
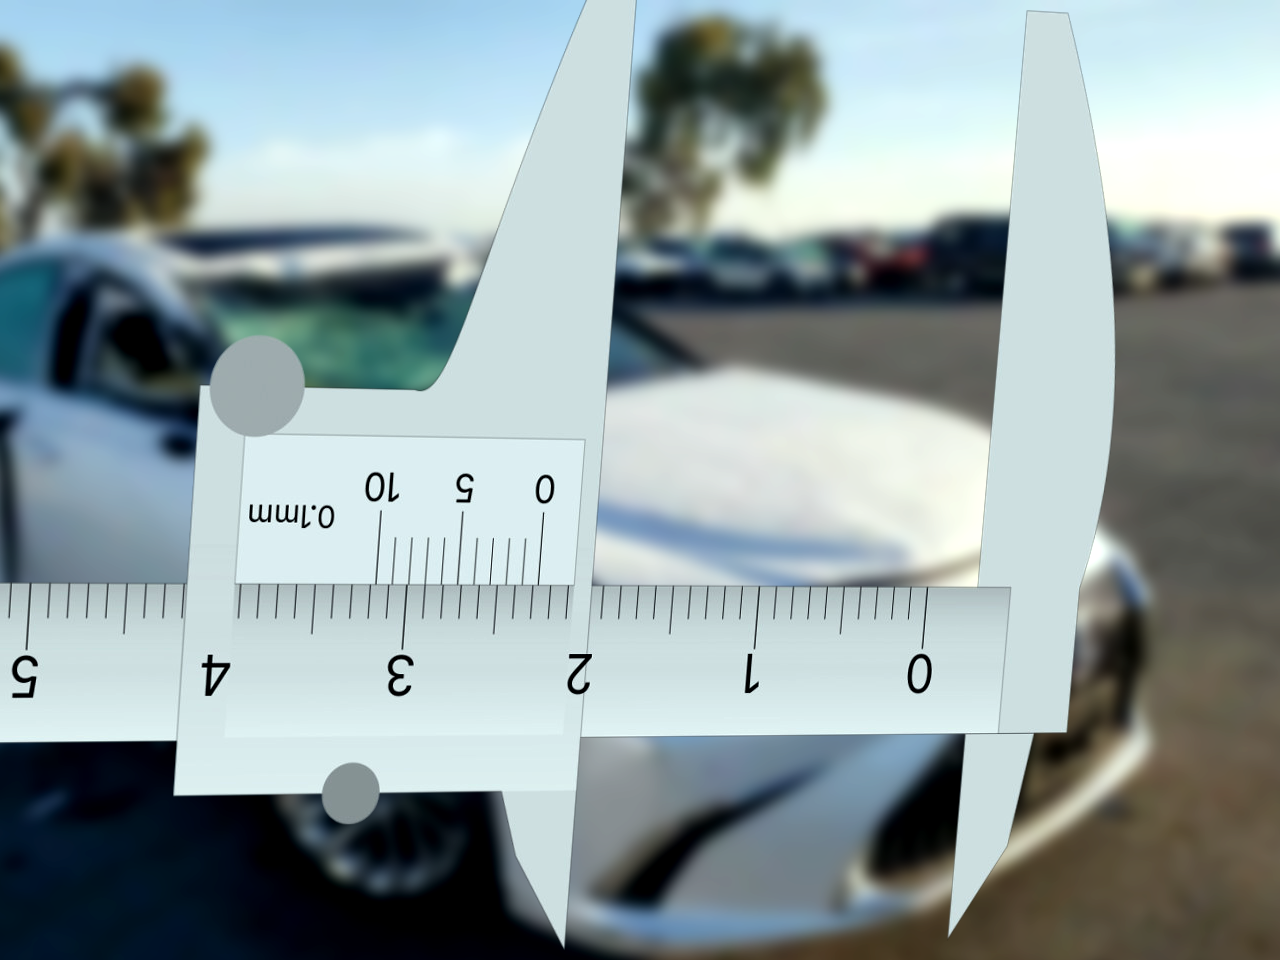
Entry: 22.7; mm
